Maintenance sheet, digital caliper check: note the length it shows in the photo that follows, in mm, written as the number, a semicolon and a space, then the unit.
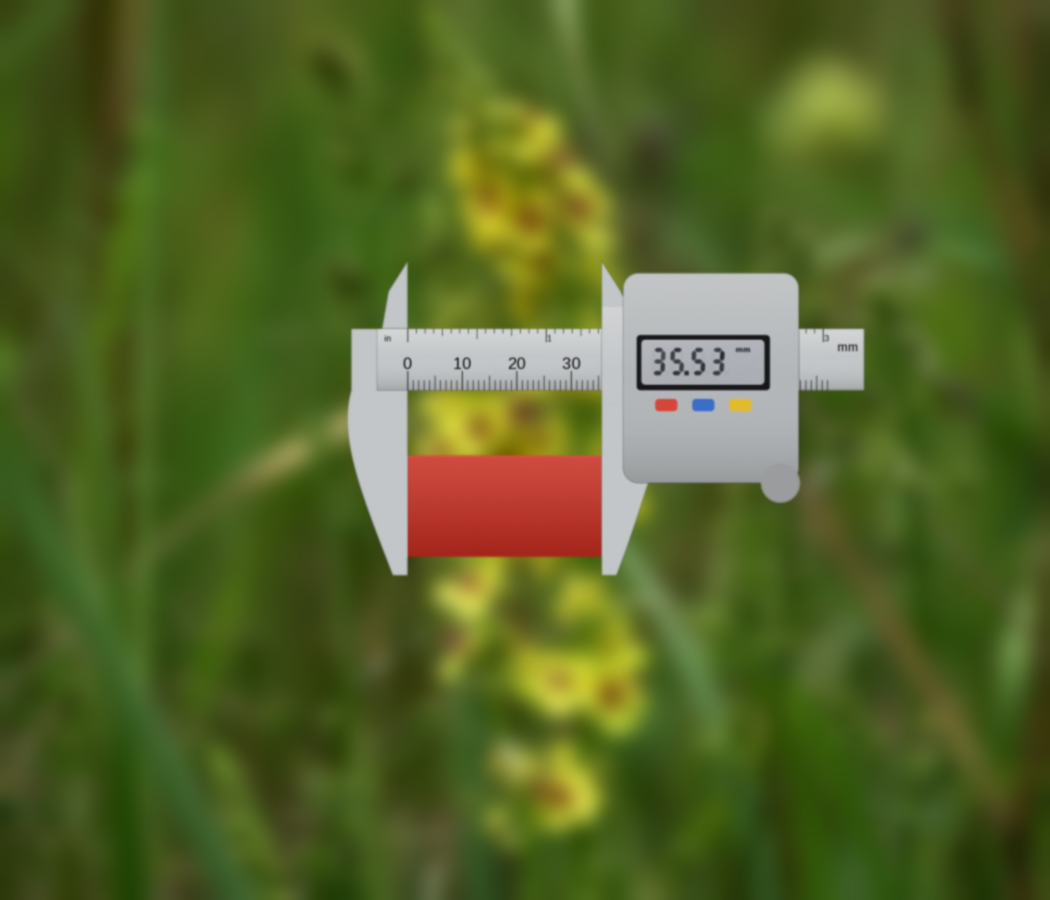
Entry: 35.53; mm
